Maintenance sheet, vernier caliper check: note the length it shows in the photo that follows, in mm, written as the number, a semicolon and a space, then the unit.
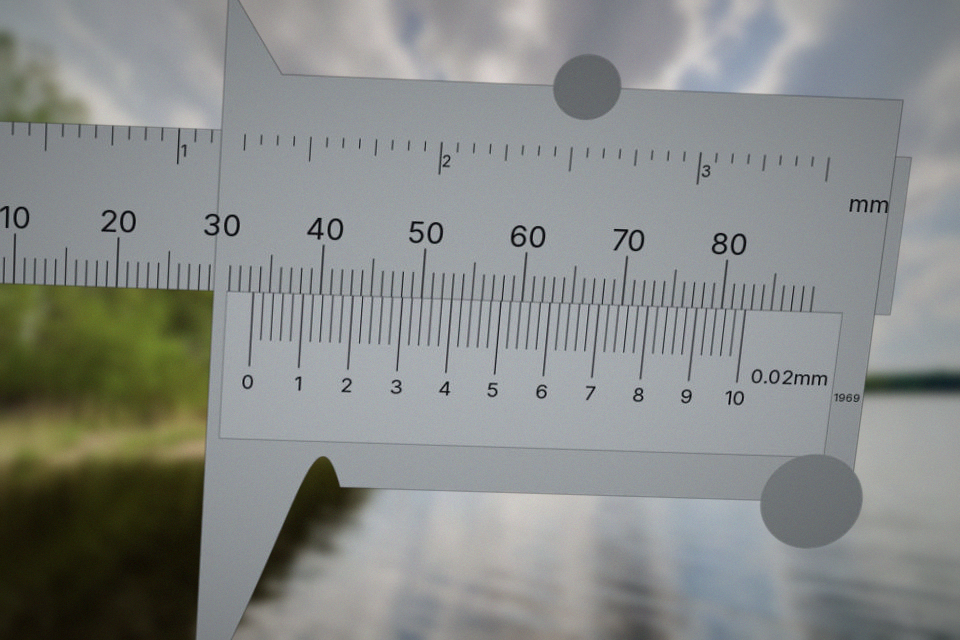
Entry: 33.4; mm
